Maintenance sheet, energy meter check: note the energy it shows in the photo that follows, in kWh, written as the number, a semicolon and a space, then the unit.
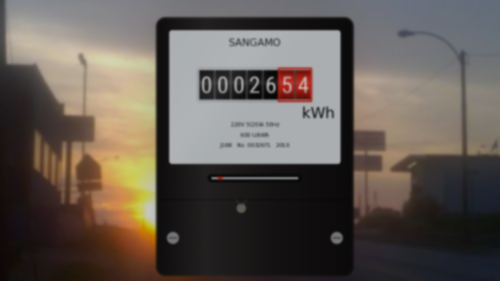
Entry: 26.54; kWh
